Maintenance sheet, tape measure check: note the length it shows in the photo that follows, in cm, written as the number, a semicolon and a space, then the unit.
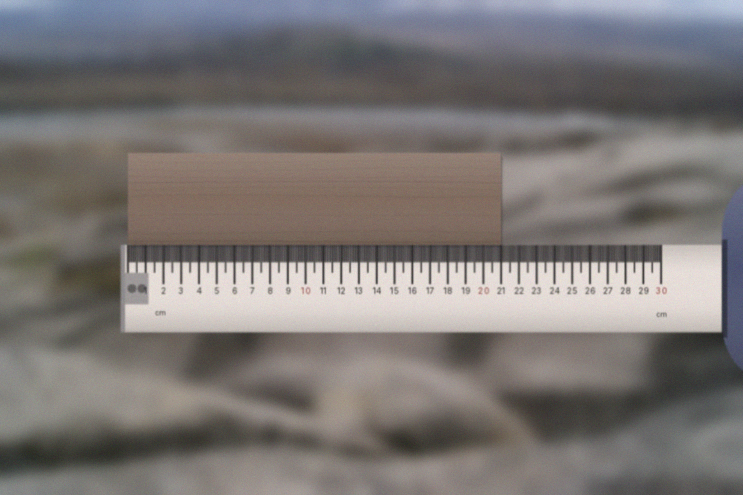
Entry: 21; cm
